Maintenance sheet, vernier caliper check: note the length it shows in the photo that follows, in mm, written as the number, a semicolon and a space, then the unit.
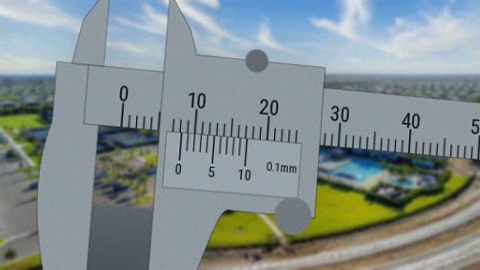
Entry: 8.2; mm
